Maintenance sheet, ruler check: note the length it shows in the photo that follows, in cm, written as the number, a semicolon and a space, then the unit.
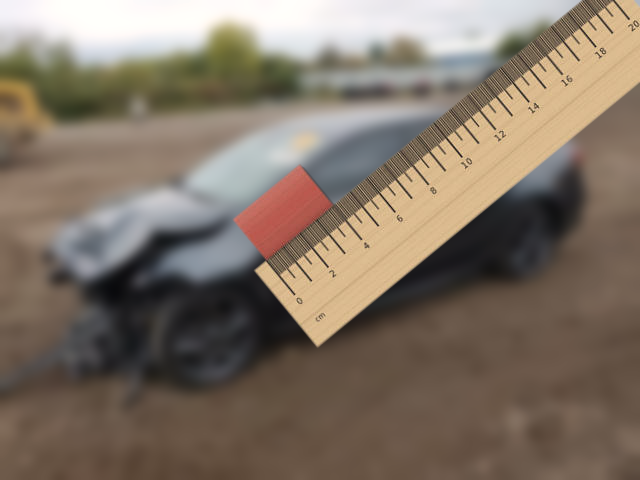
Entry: 4; cm
